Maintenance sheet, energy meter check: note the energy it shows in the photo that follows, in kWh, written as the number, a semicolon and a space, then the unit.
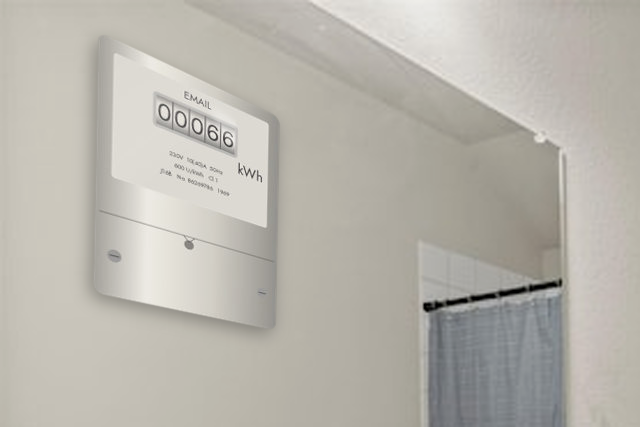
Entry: 66; kWh
